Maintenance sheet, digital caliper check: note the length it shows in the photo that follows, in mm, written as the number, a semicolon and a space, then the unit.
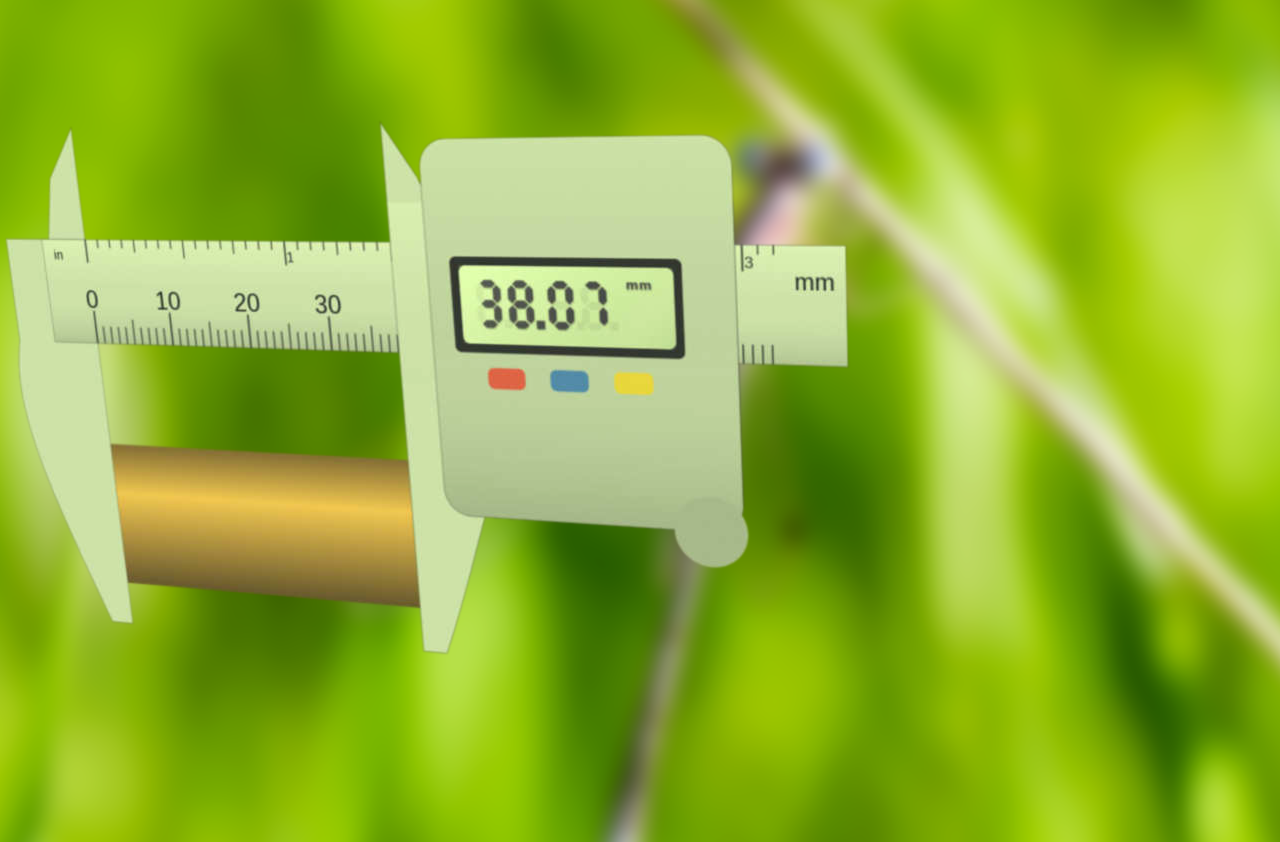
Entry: 38.07; mm
